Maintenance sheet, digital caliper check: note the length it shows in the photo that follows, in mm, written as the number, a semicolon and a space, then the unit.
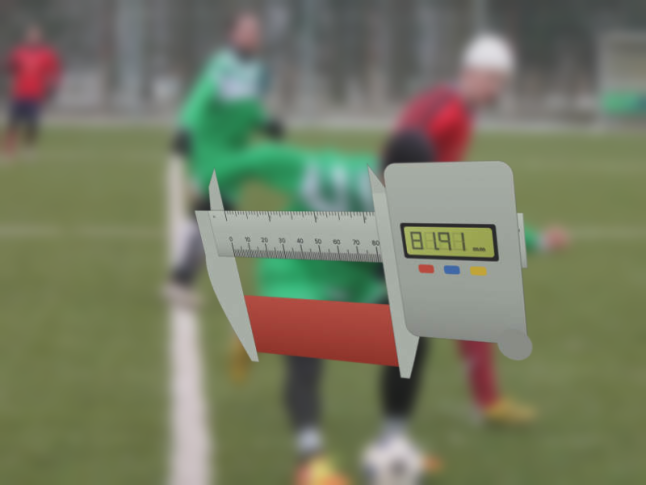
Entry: 81.91; mm
